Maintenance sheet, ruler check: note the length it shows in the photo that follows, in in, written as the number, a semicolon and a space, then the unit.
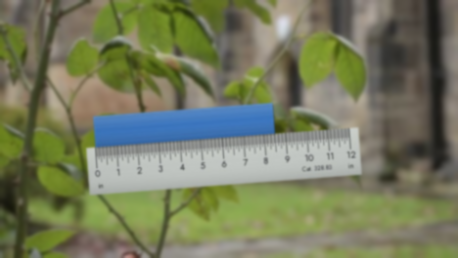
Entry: 8.5; in
